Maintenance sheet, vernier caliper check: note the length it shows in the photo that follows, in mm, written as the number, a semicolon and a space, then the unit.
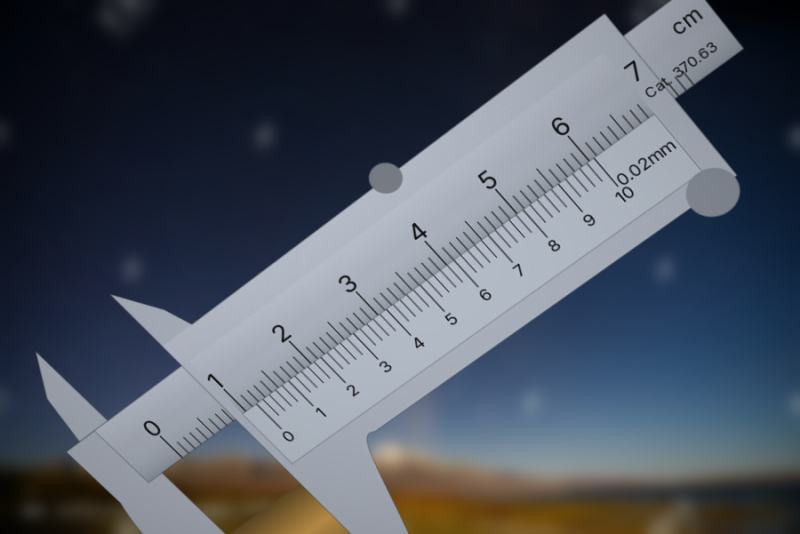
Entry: 11.6; mm
